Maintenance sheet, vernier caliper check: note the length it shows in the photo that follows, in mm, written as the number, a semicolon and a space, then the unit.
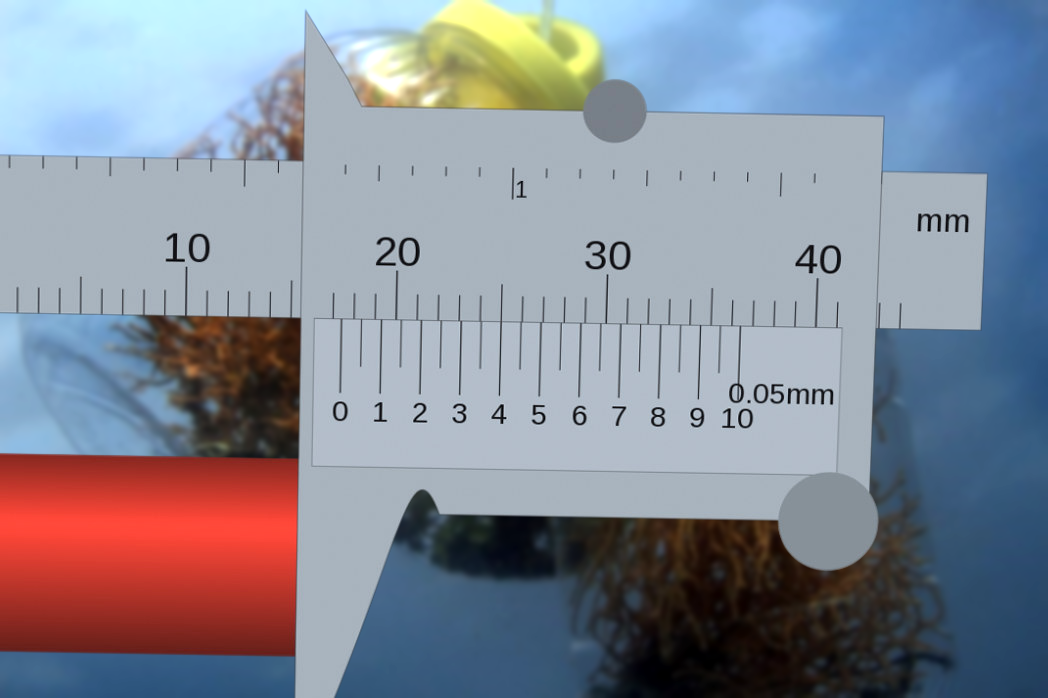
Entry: 17.4; mm
